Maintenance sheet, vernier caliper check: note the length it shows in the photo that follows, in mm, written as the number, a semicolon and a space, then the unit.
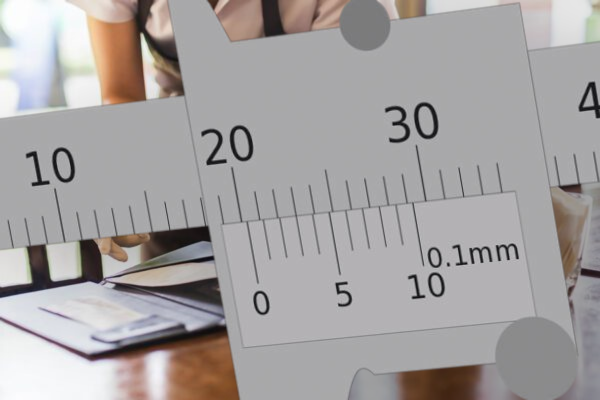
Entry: 20.3; mm
